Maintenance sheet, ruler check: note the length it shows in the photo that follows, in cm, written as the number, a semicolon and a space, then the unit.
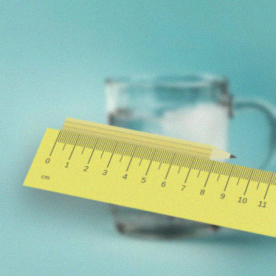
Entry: 9; cm
